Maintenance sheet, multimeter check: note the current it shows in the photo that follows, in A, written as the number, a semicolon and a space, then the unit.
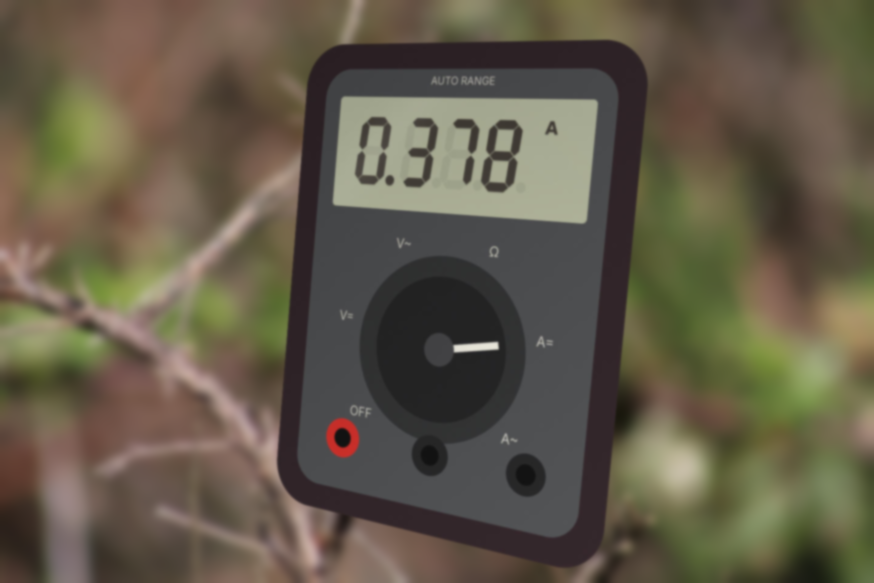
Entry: 0.378; A
